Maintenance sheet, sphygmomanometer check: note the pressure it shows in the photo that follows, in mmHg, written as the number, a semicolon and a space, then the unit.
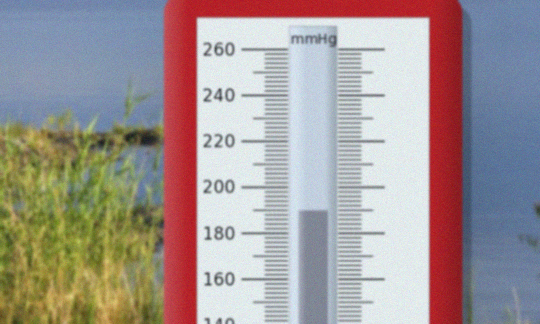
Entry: 190; mmHg
